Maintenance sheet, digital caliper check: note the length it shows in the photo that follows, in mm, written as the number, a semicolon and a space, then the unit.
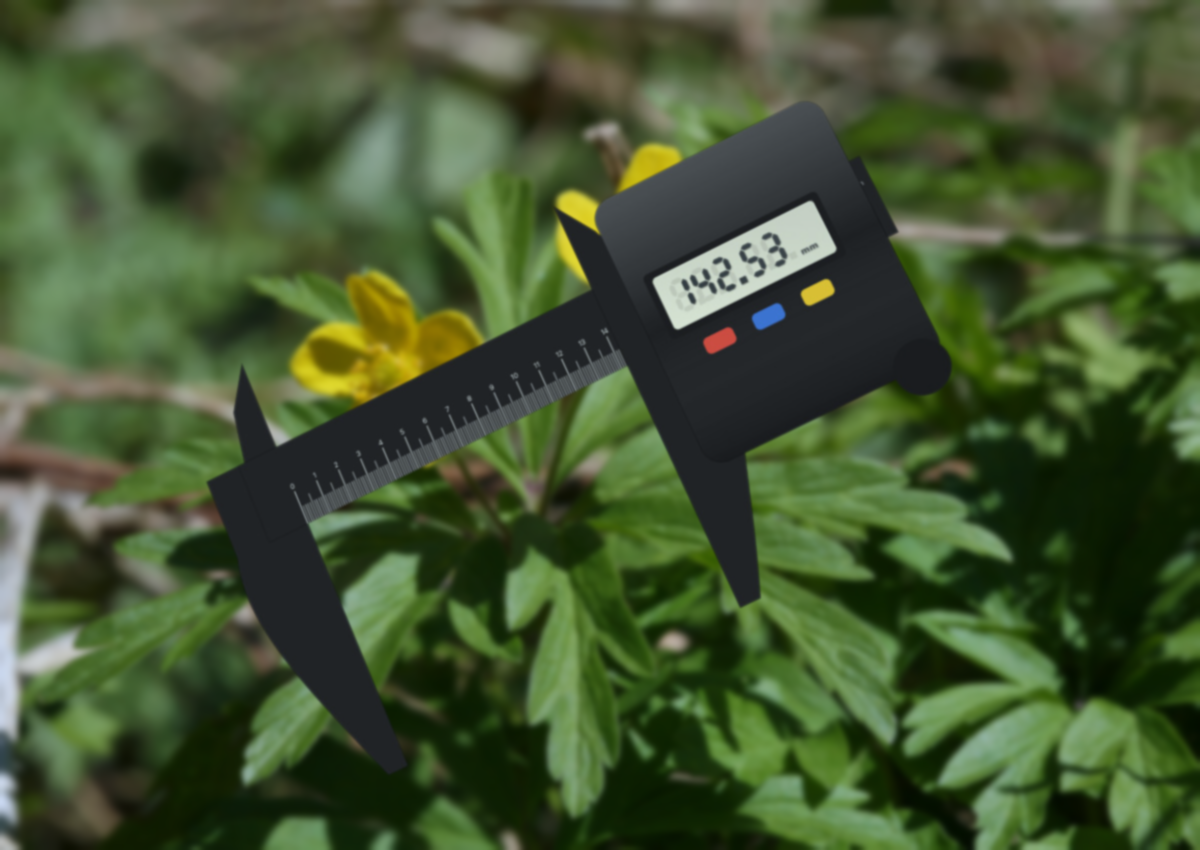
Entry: 142.53; mm
